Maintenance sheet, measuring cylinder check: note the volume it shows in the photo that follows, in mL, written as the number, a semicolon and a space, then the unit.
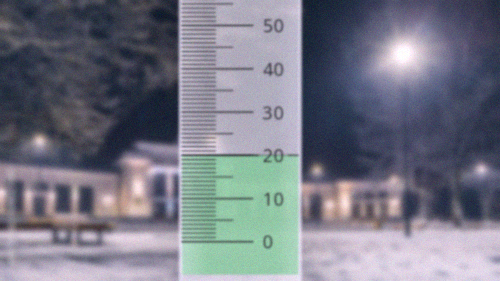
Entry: 20; mL
